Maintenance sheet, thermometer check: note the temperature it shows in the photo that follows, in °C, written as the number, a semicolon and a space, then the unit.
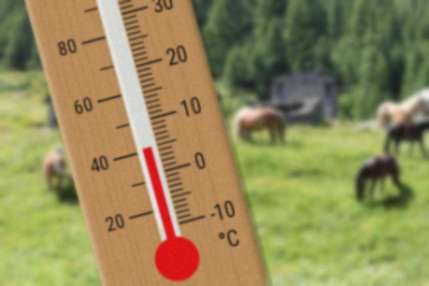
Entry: 5; °C
